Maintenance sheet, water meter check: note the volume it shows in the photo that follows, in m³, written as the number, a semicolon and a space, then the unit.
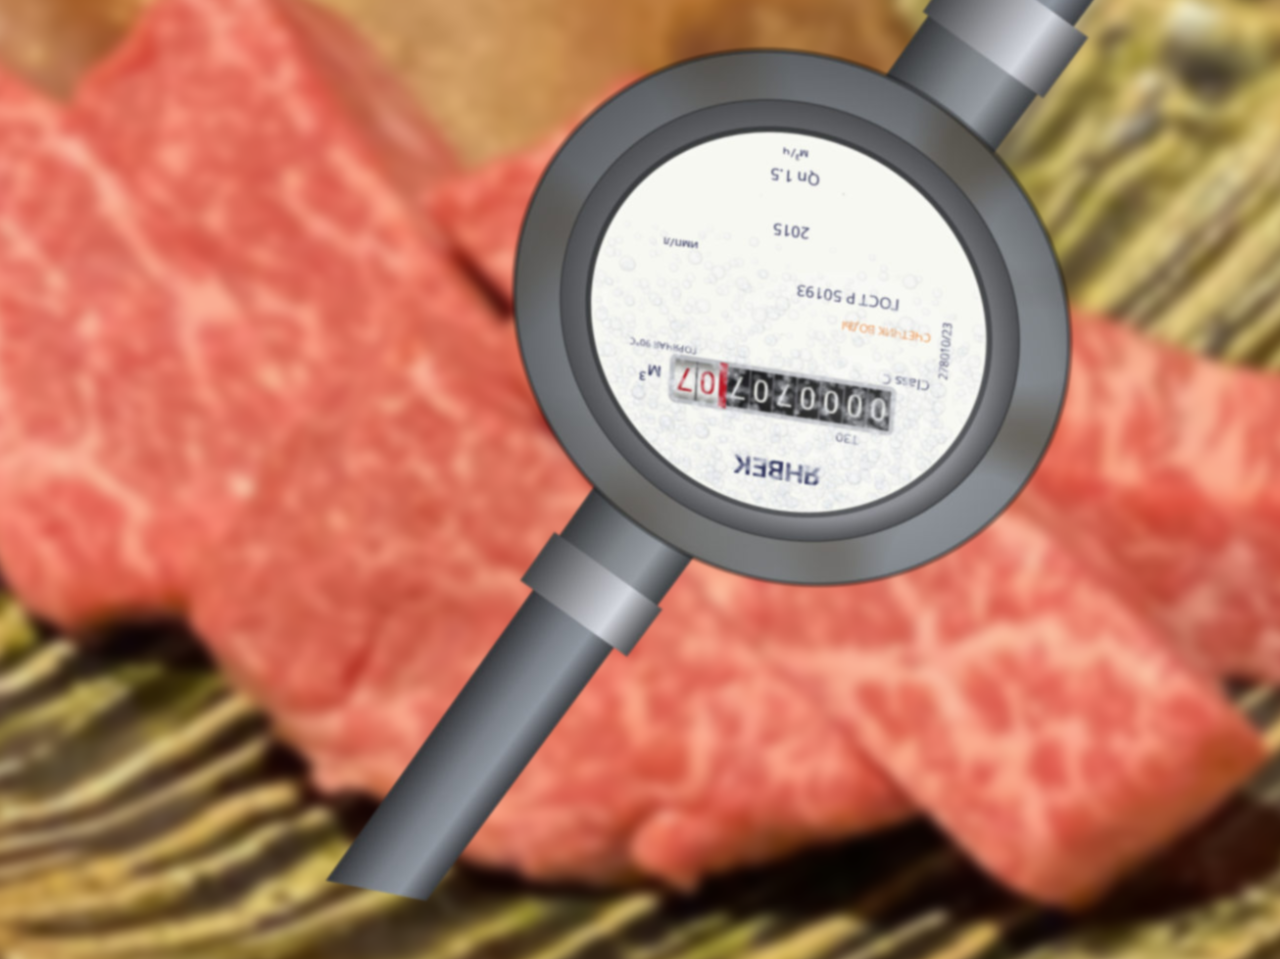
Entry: 707.07; m³
